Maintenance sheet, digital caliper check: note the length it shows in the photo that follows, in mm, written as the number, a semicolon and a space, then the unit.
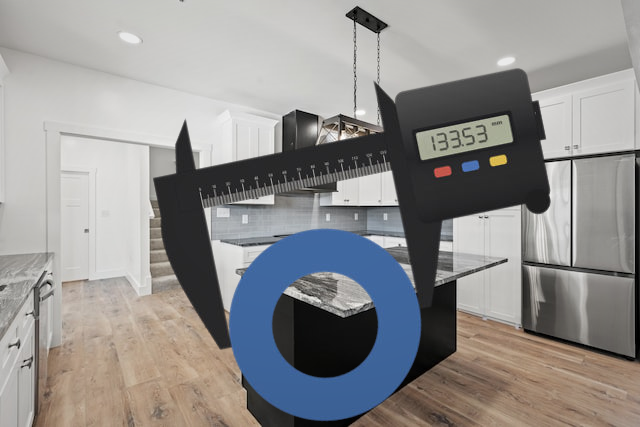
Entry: 133.53; mm
